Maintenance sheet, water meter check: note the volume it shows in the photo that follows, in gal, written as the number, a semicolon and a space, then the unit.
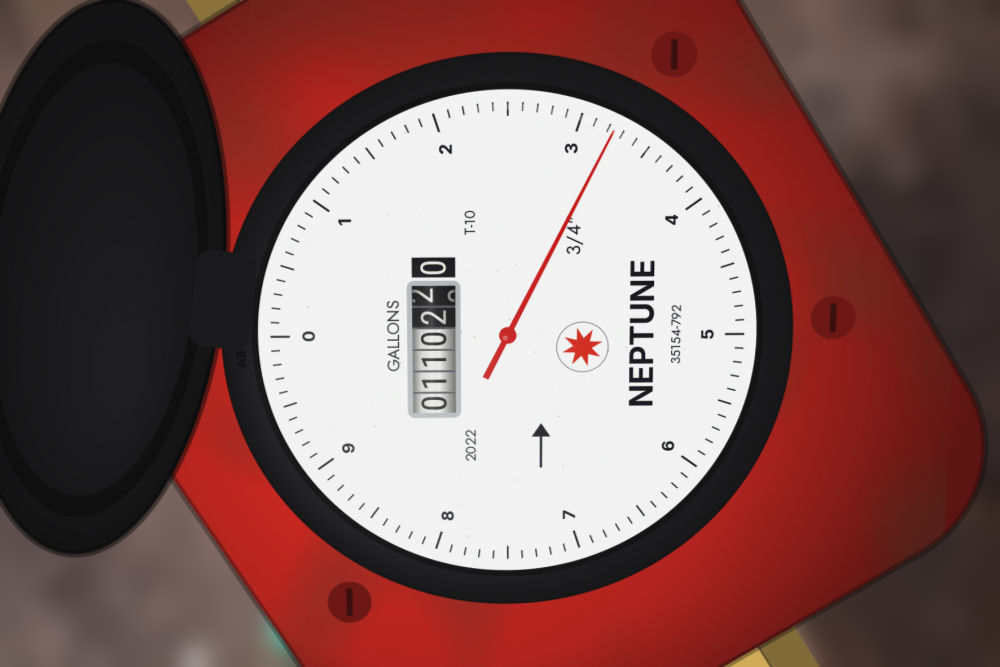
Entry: 110223.2; gal
